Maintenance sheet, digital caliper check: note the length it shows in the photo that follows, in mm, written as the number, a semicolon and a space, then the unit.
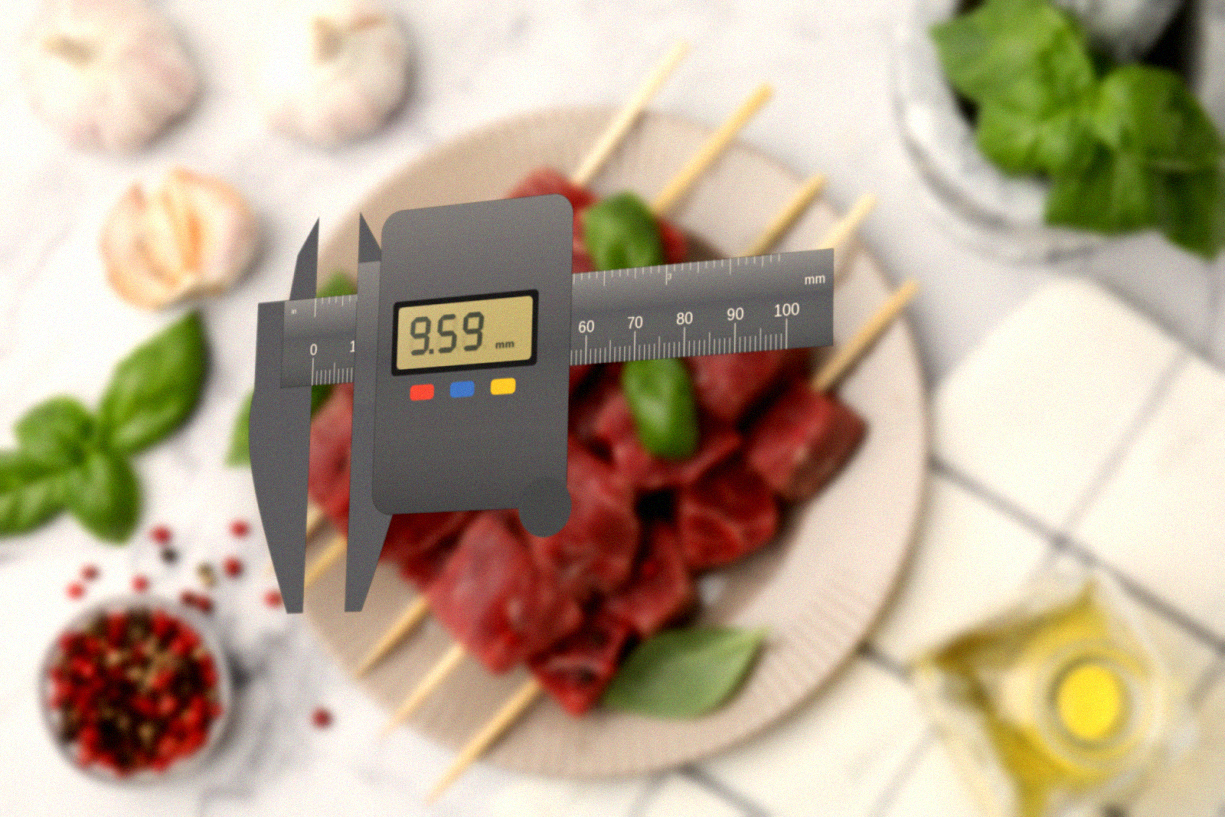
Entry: 9.59; mm
